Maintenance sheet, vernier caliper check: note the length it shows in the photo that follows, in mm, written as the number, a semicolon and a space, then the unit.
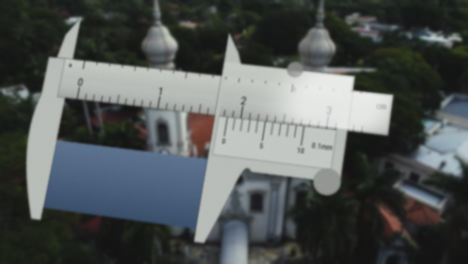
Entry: 18.4; mm
